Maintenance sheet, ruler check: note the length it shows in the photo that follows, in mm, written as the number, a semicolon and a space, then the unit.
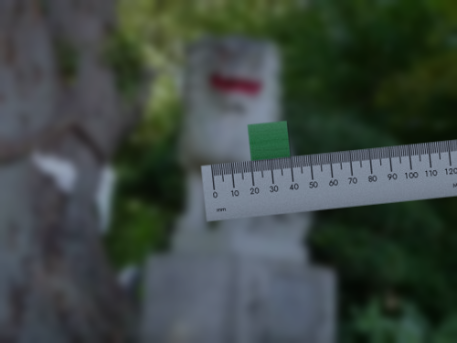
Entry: 20; mm
